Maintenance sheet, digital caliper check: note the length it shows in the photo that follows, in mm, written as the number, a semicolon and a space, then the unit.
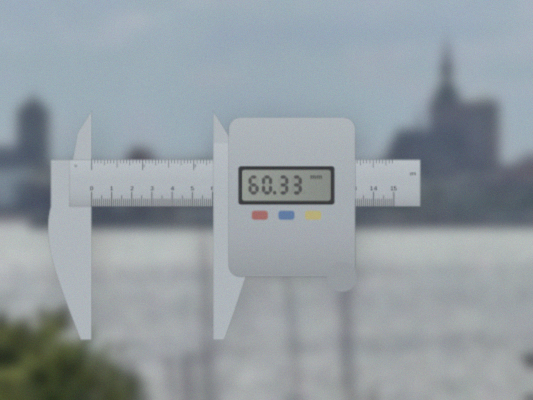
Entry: 60.33; mm
